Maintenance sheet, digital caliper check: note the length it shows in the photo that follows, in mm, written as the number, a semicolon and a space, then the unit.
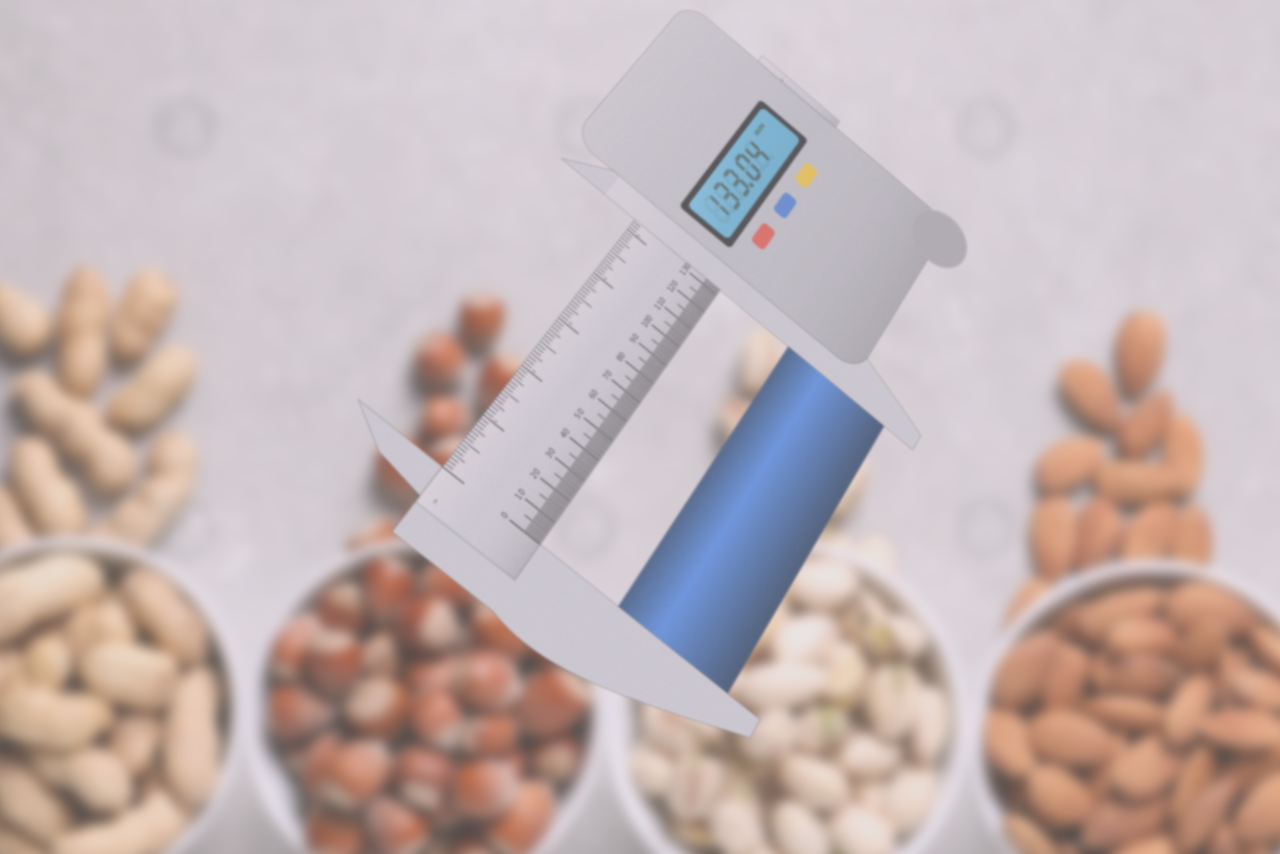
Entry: 133.04; mm
